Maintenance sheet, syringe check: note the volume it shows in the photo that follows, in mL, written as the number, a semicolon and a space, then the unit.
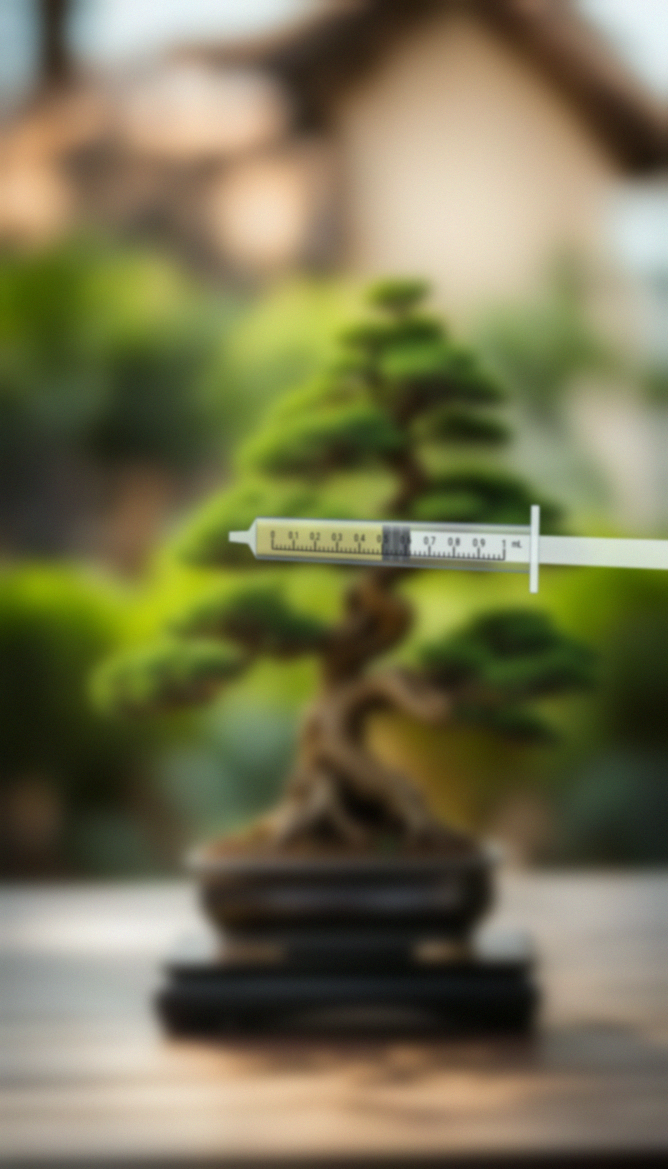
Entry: 0.5; mL
